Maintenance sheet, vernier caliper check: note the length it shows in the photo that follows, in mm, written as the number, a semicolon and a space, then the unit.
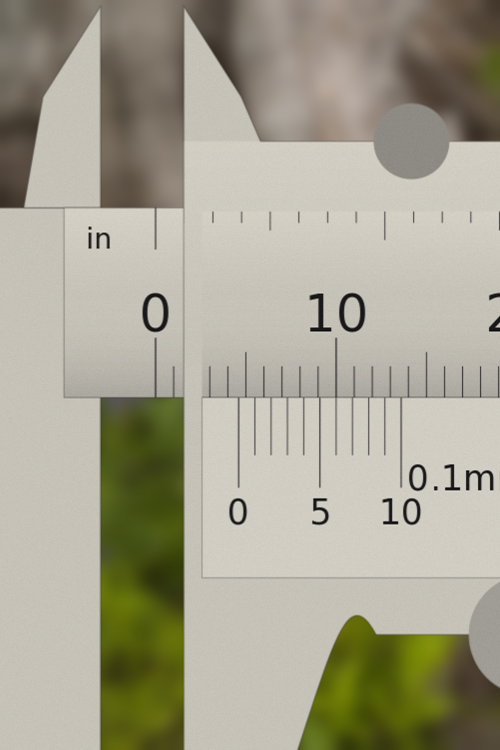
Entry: 4.6; mm
